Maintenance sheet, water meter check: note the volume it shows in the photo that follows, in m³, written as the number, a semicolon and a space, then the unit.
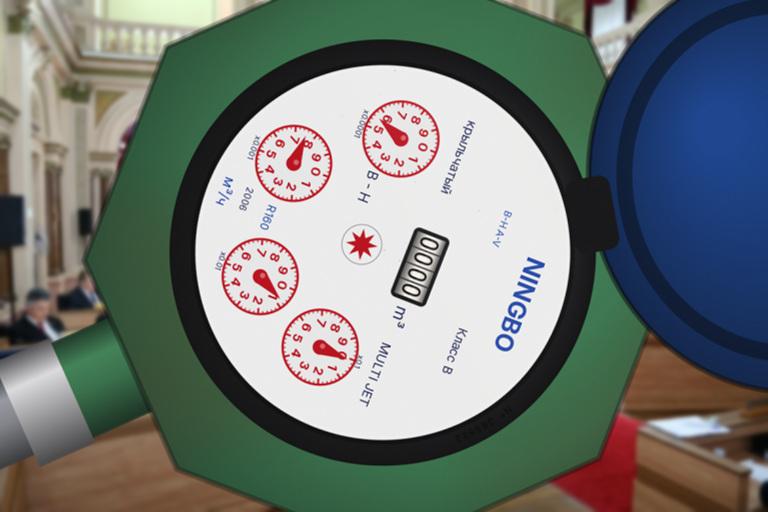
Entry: 0.0075; m³
